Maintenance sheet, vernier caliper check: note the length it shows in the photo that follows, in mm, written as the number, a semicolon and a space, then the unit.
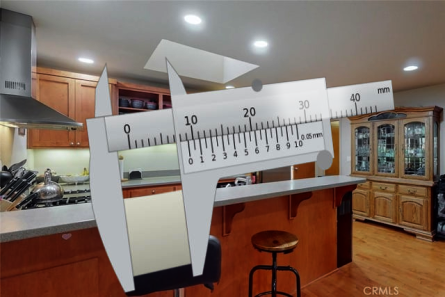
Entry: 9.2; mm
